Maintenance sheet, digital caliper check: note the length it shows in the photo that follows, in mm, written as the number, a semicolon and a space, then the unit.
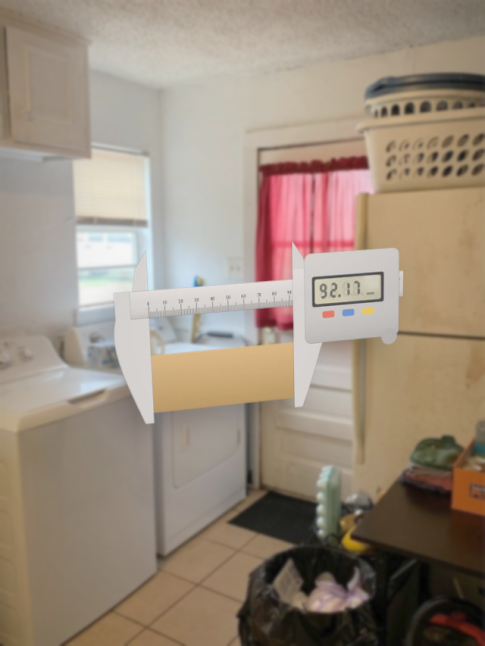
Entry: 92.17; mm
